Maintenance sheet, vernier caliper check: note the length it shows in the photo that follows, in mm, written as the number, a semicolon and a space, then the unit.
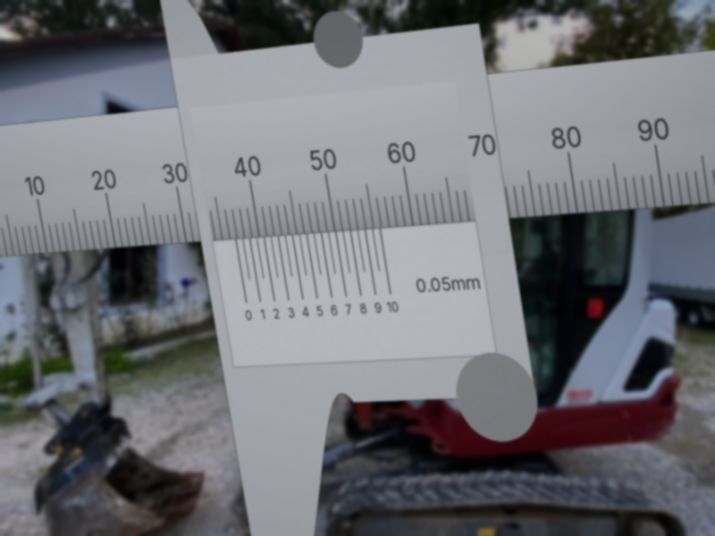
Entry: 36.8; mm
